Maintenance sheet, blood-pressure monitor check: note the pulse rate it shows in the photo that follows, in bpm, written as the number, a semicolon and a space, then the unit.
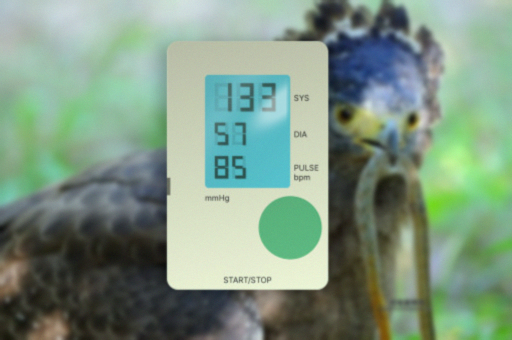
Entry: 85; bpm
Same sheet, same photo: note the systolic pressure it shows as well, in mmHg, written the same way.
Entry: 133; mmHg
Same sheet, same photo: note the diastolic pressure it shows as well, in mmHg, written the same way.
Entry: 57; mmHg
